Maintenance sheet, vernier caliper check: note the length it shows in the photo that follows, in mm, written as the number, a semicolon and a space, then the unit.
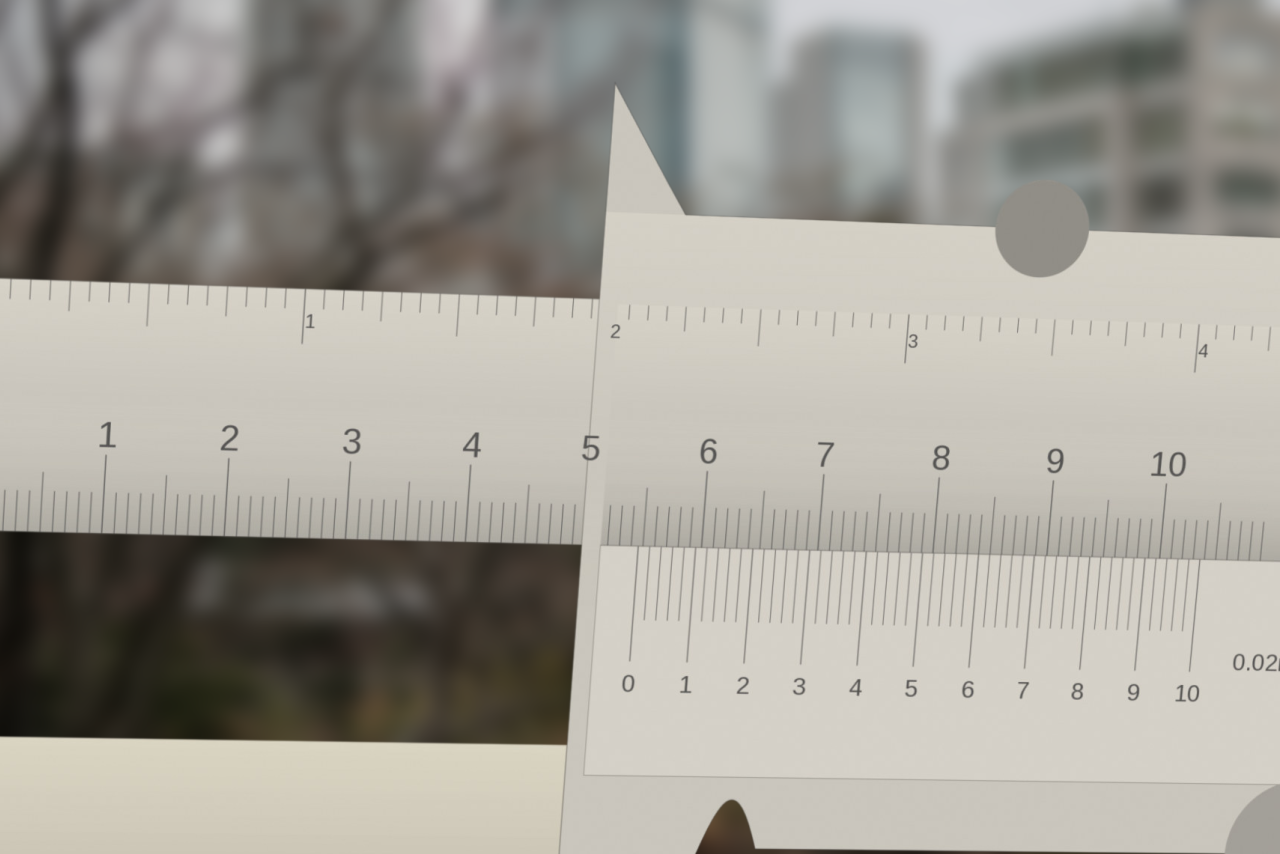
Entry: 54.6; mm
